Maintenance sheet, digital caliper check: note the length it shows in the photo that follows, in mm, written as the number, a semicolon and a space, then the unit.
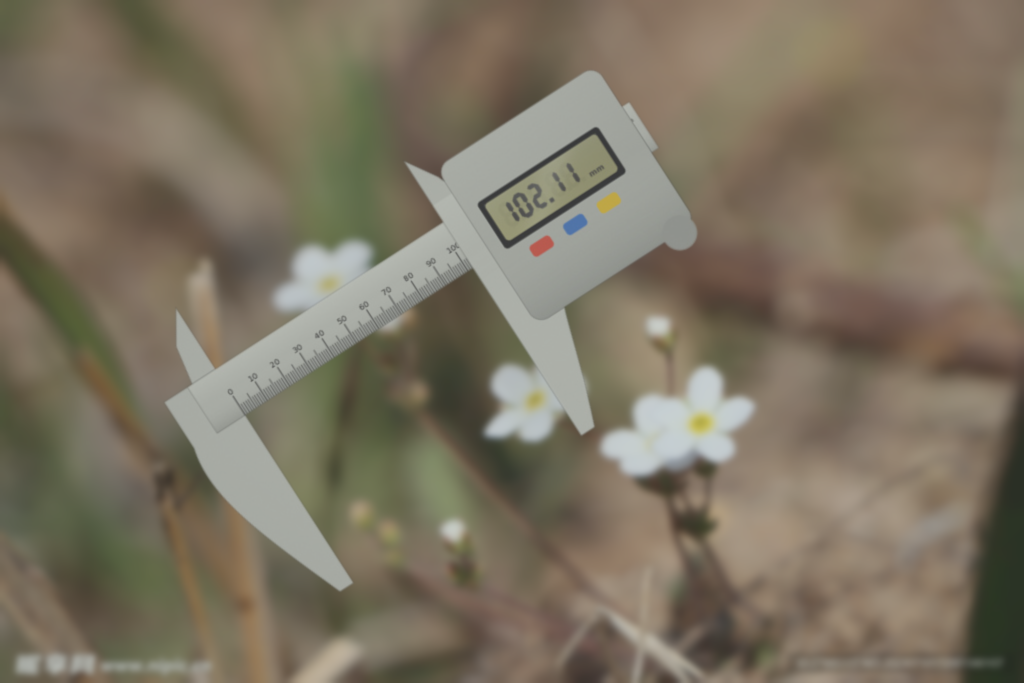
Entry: 102.11; mm
